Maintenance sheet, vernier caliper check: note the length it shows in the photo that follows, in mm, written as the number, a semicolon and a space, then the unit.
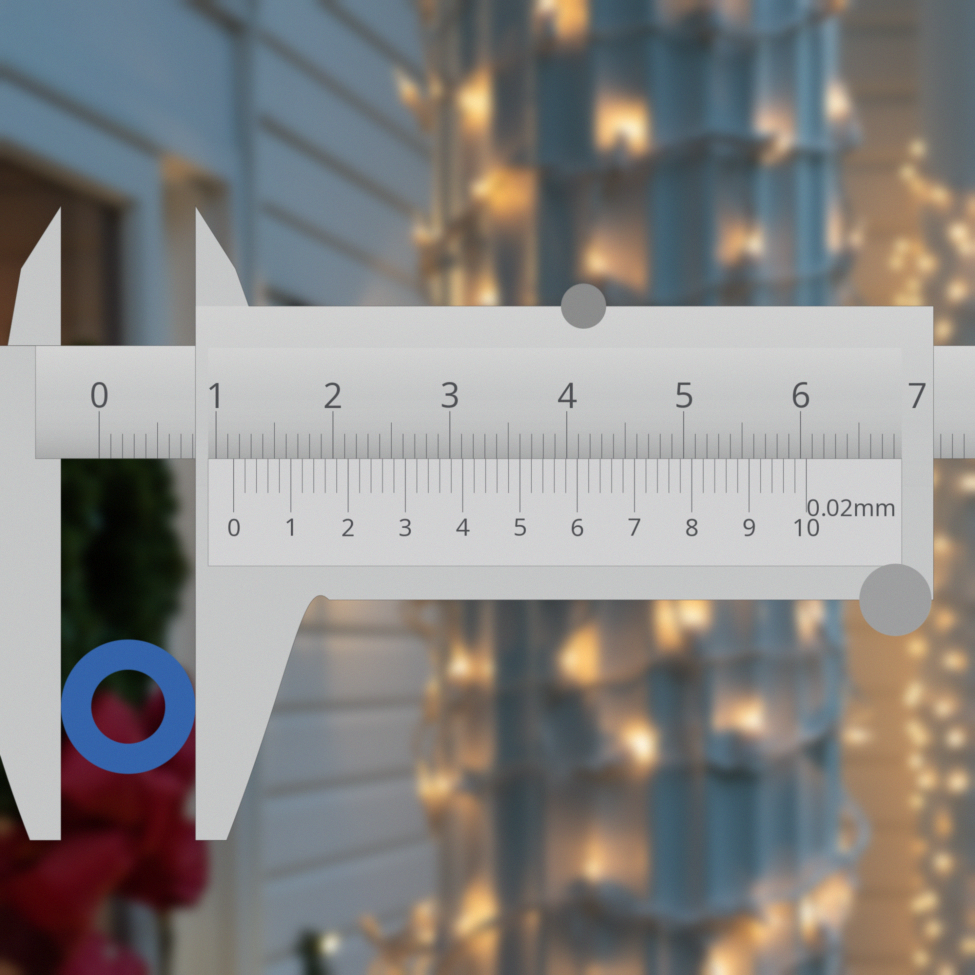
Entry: 11.5; mm
